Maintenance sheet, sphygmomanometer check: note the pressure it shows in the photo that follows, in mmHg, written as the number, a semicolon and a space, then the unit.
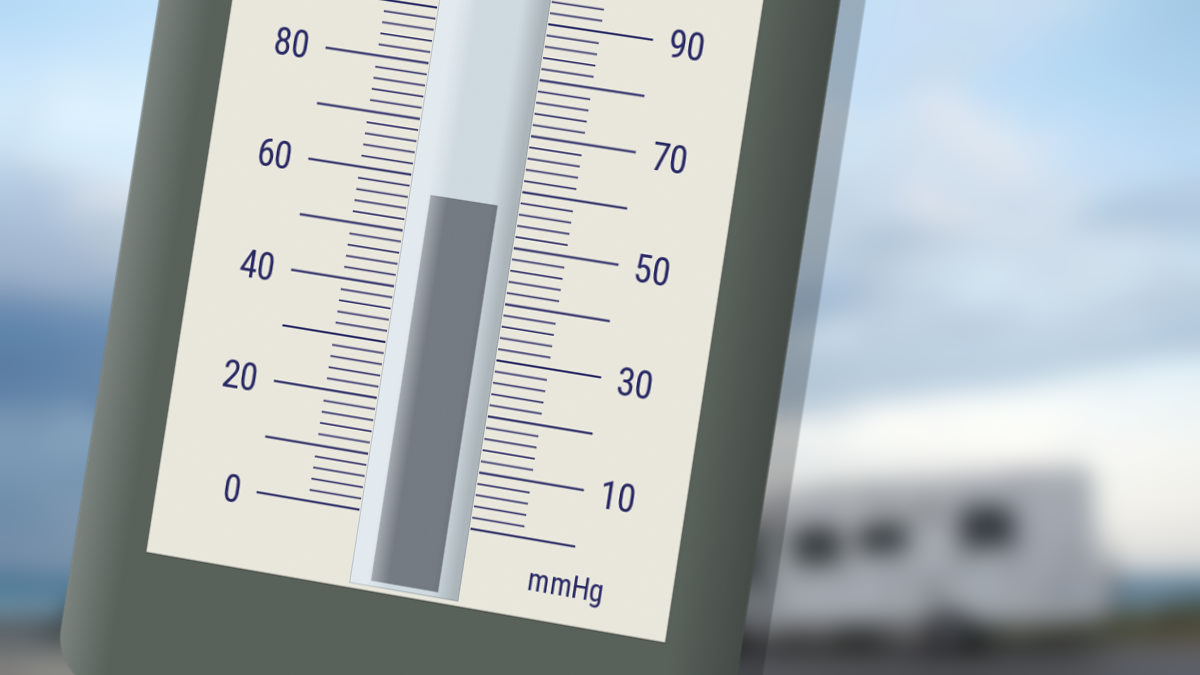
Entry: 57; mmHg
